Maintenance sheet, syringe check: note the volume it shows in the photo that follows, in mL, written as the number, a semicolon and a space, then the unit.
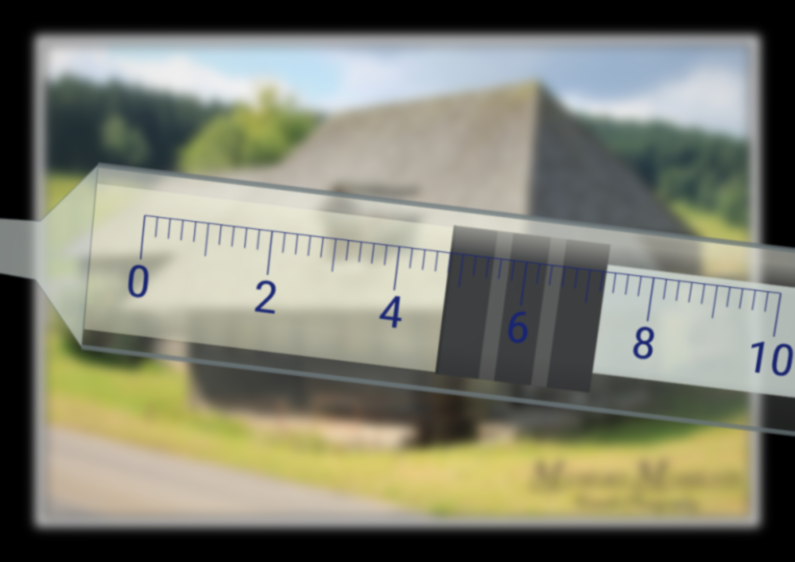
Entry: 4.8; mL
